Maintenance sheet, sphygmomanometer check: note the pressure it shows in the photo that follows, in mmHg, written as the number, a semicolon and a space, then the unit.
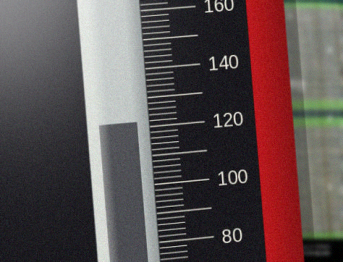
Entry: 122; mmHg
